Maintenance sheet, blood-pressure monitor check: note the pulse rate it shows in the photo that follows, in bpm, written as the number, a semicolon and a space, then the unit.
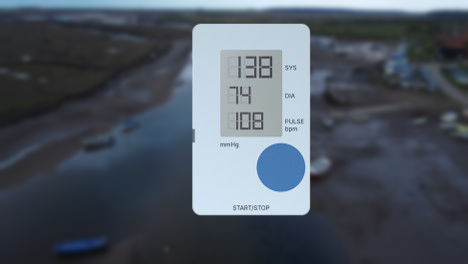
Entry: 108; bpm
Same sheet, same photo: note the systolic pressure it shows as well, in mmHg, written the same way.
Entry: 138; mmHg
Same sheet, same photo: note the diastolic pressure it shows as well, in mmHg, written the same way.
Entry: 74; mmHg
